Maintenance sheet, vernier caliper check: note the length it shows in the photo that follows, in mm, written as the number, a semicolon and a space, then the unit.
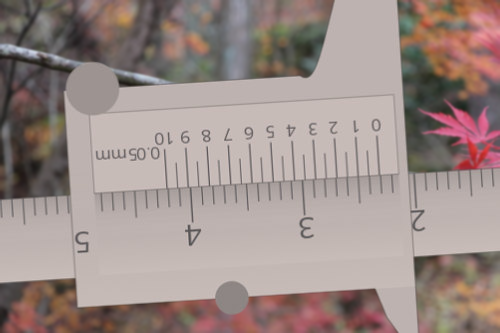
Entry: 23.1; mm
